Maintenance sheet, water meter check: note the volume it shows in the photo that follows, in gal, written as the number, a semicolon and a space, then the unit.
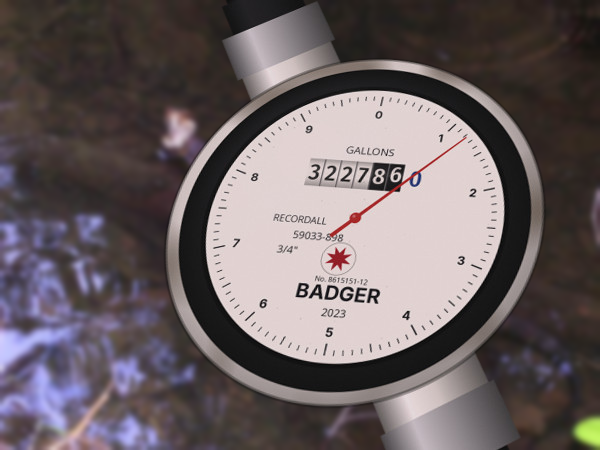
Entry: 3227861.2; gal
